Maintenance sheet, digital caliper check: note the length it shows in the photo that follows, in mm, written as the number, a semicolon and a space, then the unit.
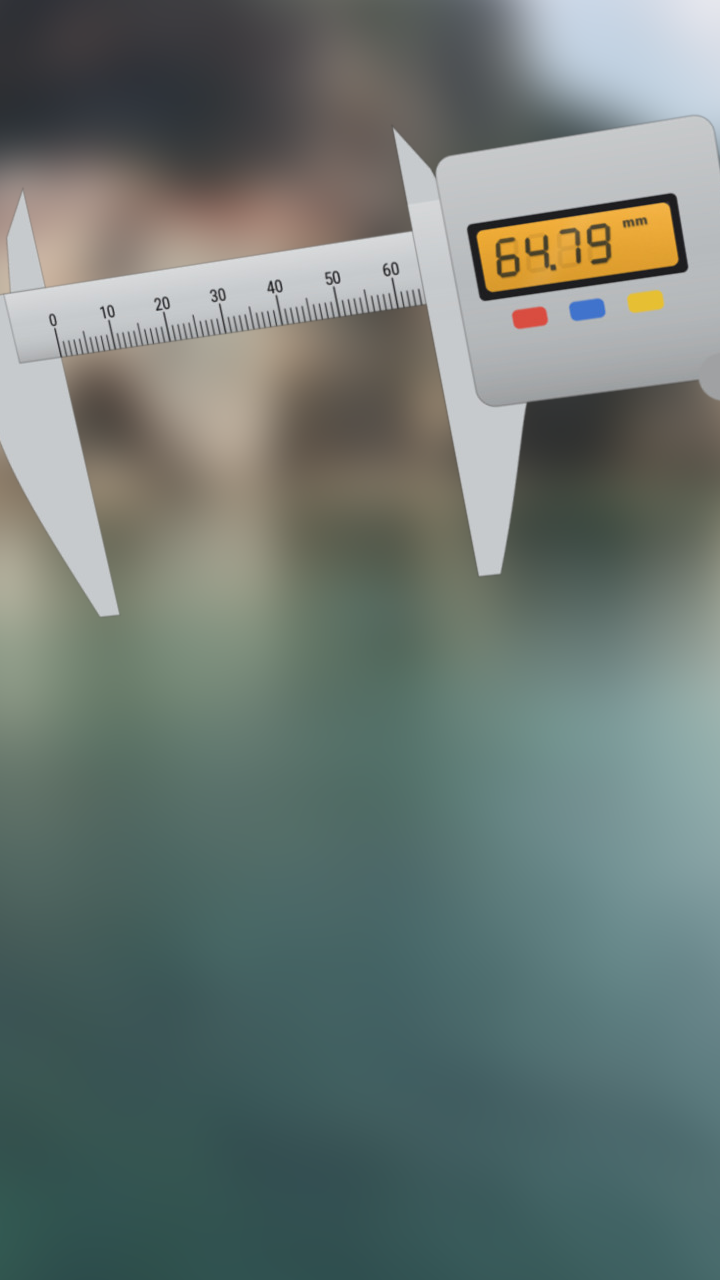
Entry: 64.79; mm
